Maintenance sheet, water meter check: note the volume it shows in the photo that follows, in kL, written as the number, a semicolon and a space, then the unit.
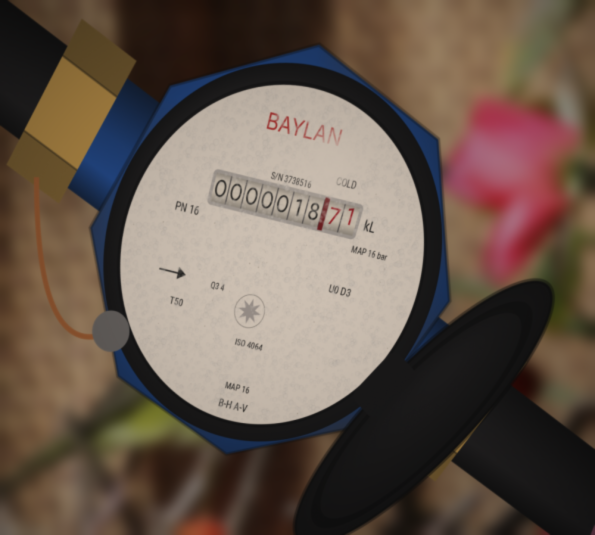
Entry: 18.71; kL
